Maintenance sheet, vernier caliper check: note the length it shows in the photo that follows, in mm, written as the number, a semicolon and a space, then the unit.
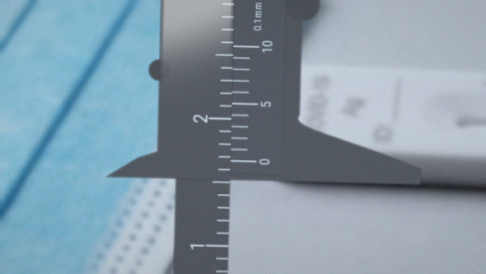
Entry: 16.7; mm
